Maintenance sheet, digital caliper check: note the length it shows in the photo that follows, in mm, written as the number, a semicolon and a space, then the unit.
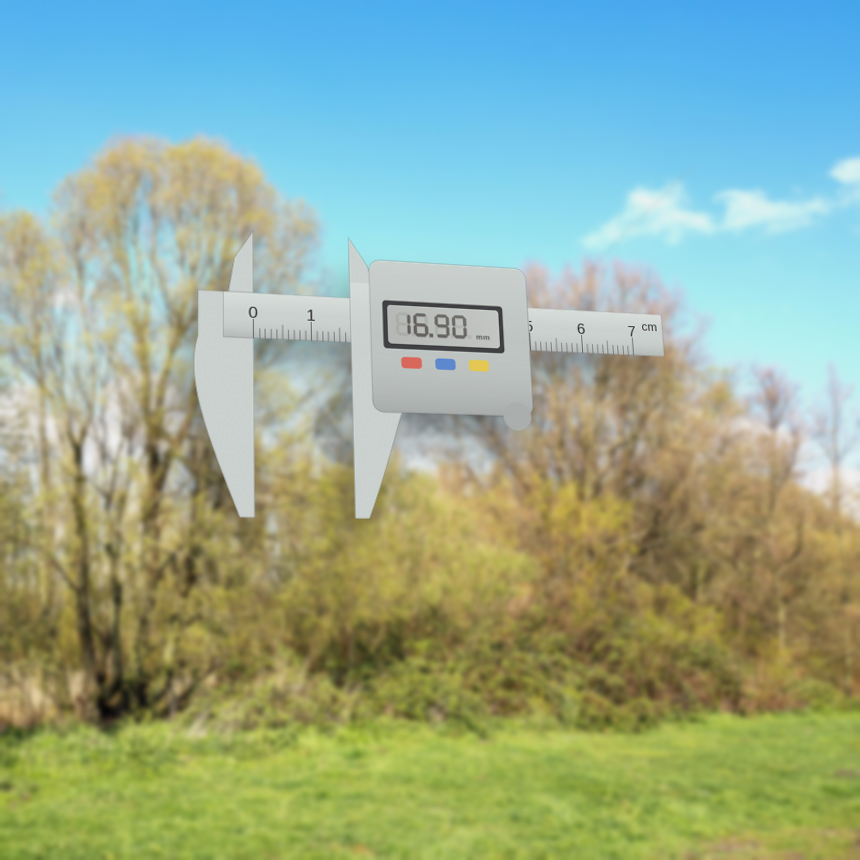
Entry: 16.90; mm
